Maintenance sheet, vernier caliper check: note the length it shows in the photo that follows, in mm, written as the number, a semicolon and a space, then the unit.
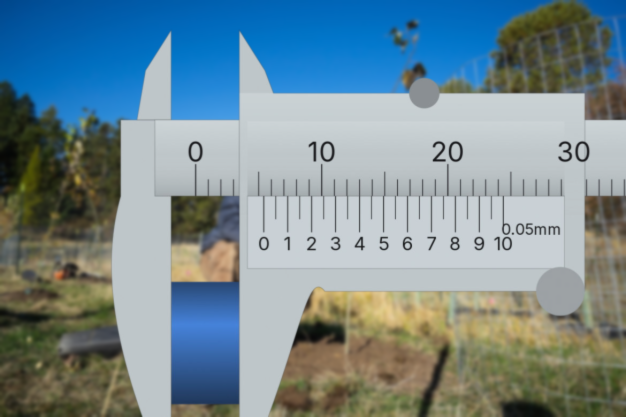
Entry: 5.4; mm
